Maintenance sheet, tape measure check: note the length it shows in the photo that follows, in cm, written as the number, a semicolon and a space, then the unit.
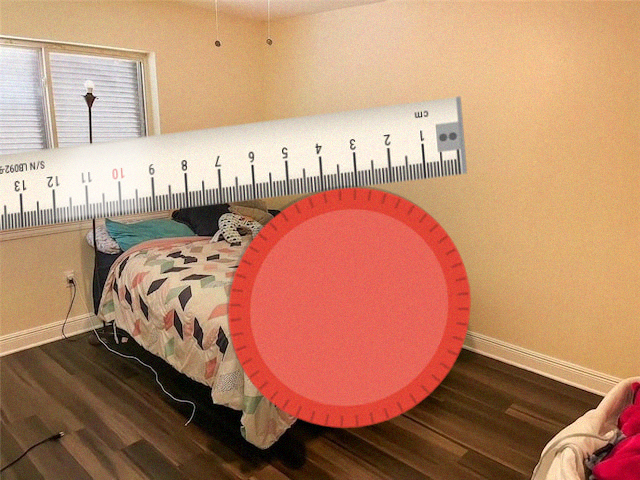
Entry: 7; cm
